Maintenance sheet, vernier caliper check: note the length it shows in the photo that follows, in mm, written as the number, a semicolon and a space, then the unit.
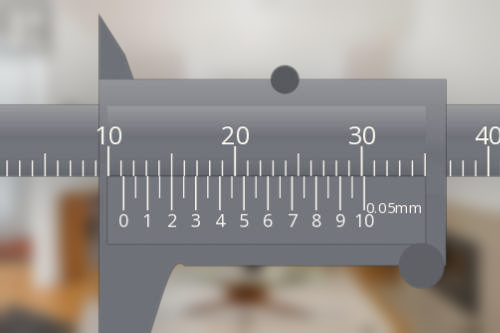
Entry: 11.2; mm
